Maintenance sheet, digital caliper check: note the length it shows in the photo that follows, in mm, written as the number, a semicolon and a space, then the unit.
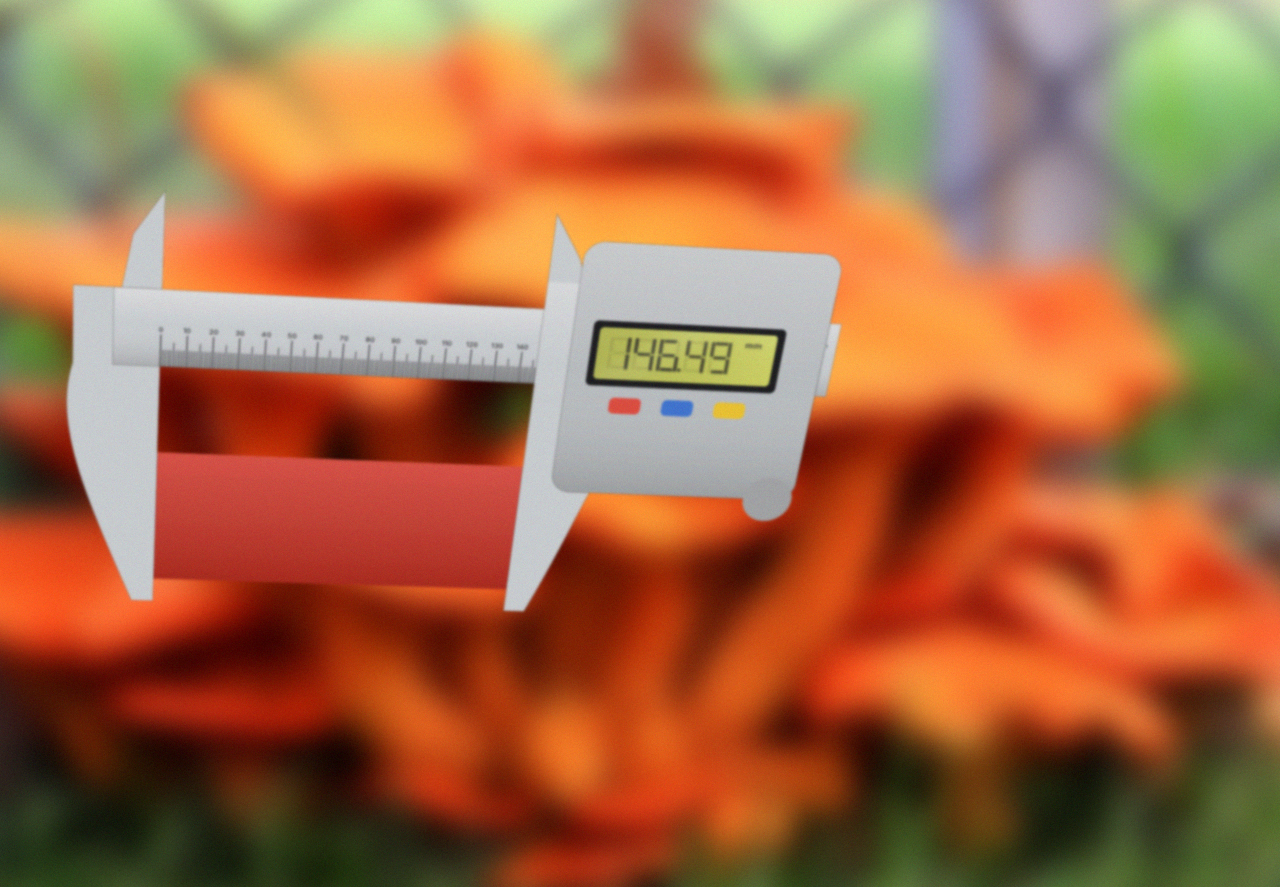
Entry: 146.49; mm
